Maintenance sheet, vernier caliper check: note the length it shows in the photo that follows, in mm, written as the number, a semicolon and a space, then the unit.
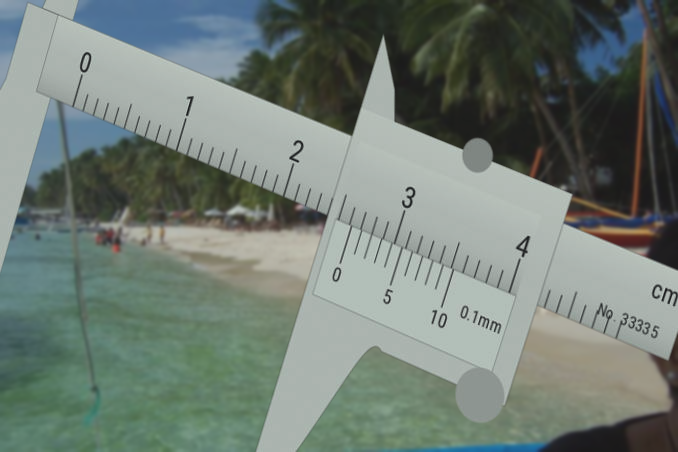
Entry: 26.2; mm
